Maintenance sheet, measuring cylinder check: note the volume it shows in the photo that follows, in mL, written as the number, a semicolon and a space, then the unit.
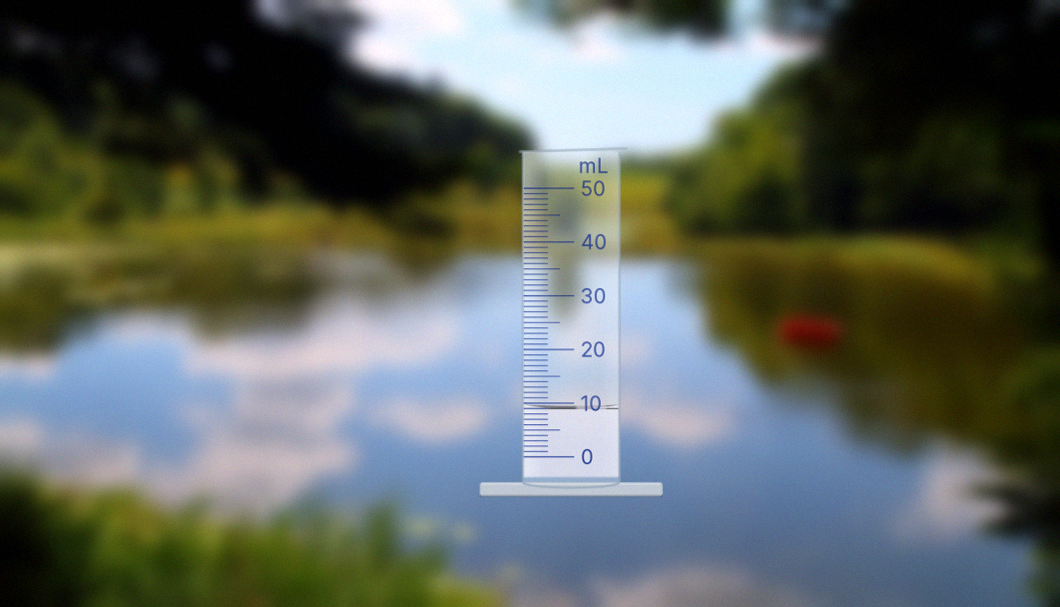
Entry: 9; mL
